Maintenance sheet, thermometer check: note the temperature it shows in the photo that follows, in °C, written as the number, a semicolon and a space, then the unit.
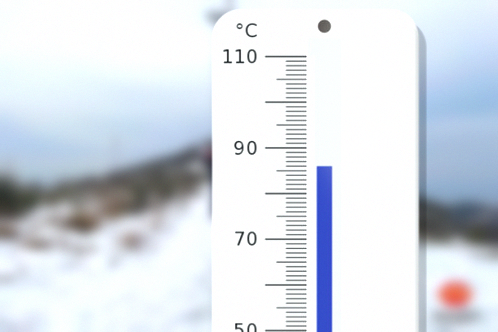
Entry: 86; °C
